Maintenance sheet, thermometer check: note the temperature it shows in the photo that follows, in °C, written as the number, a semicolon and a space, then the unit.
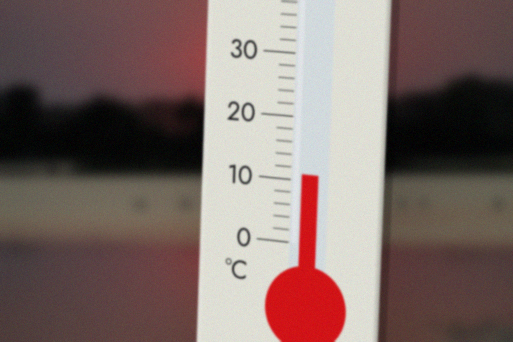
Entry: 11; °C
